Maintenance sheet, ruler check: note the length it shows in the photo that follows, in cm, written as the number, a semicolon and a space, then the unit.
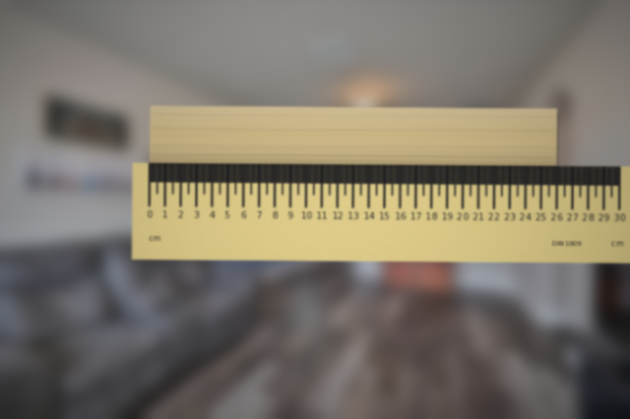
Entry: 26; cm
